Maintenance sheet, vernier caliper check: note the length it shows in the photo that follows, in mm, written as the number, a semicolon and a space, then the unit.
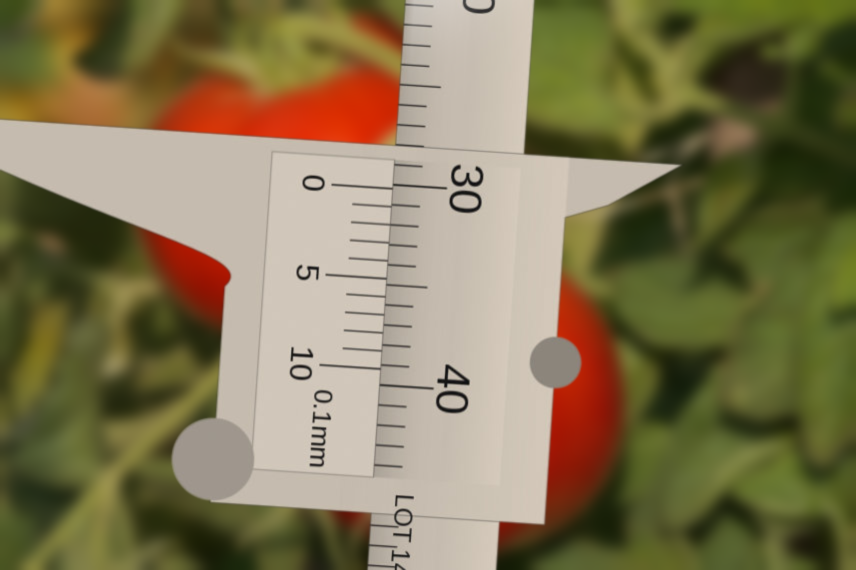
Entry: 30.2; mm
